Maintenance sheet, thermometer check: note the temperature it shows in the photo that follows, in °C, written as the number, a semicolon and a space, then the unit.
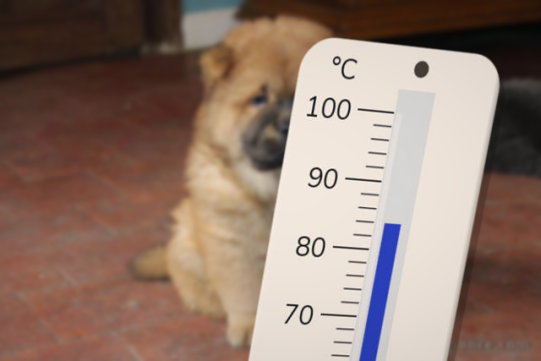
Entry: 84; °C
